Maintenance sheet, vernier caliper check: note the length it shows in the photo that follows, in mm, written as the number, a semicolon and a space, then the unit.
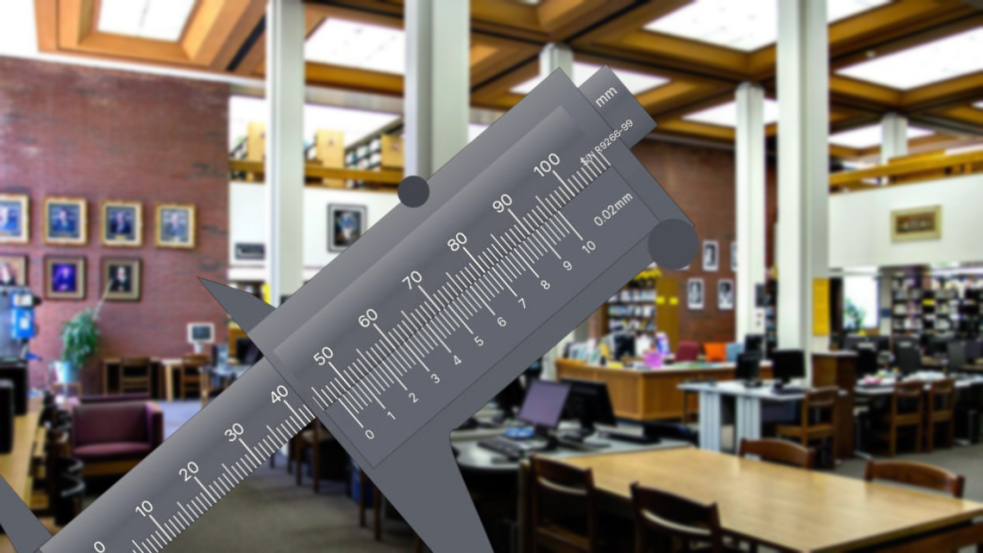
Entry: 47.2; mm
